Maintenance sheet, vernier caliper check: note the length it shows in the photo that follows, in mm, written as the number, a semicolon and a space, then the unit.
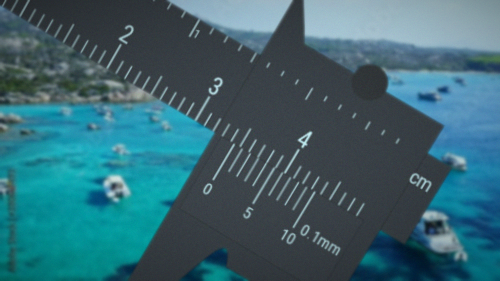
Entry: 34.4; mm
